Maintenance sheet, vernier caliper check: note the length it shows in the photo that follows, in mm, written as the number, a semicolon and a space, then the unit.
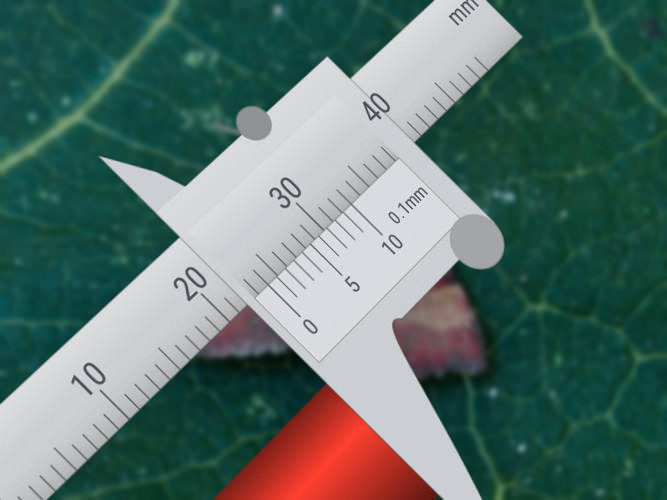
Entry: 24.0; mm
